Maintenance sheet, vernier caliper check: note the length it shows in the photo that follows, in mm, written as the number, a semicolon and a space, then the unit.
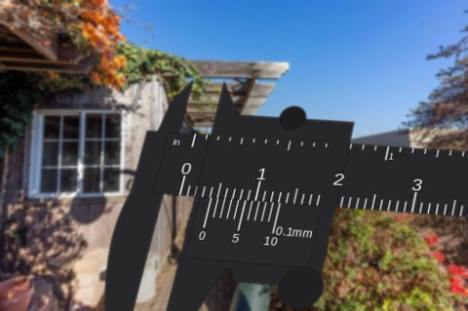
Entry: 4.2; mm
